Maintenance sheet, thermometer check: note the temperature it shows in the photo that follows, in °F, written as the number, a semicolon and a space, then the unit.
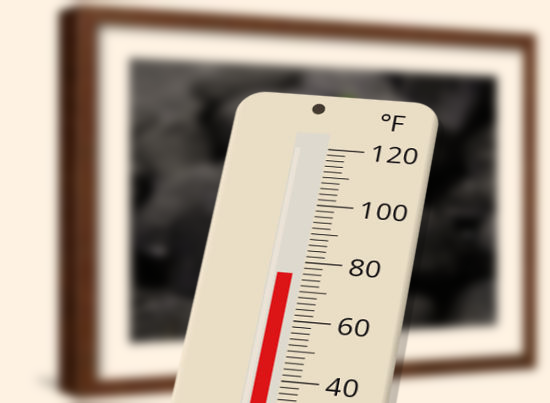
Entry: 76; °F
